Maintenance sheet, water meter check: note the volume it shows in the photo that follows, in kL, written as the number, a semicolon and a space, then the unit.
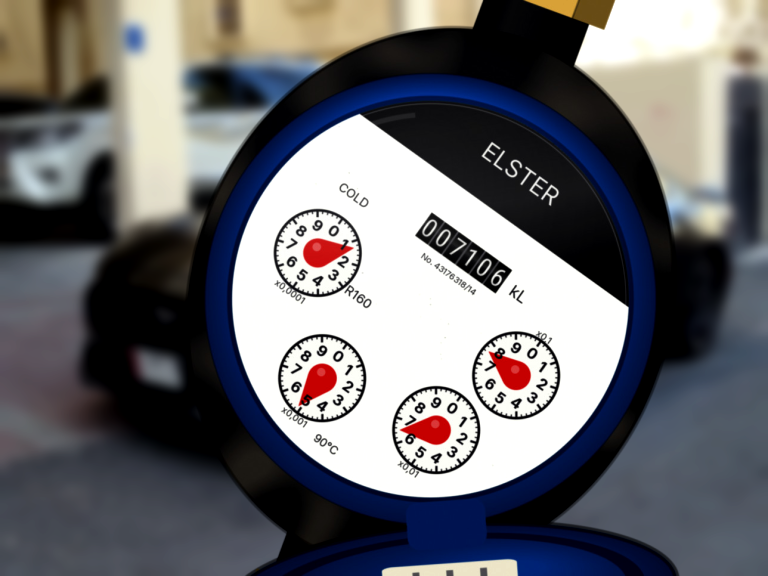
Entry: 7106.7651; kL
